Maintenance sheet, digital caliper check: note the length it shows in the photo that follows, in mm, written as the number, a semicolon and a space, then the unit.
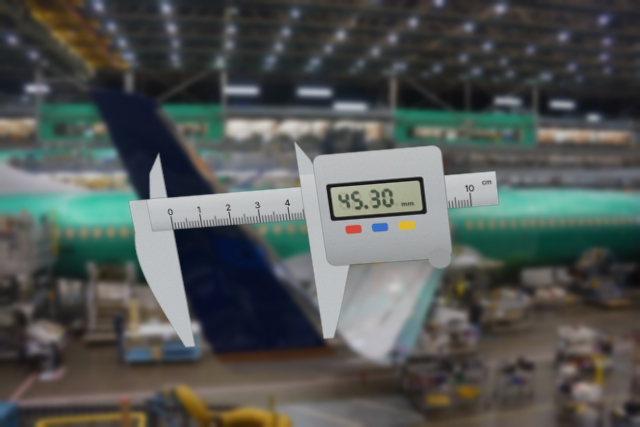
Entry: 45.30; mm
